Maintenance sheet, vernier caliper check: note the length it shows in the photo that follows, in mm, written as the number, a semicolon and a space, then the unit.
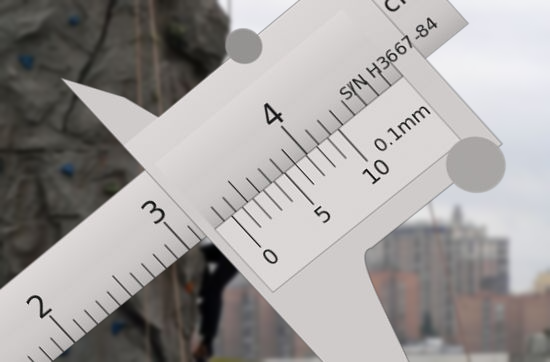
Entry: 33.6; mm
